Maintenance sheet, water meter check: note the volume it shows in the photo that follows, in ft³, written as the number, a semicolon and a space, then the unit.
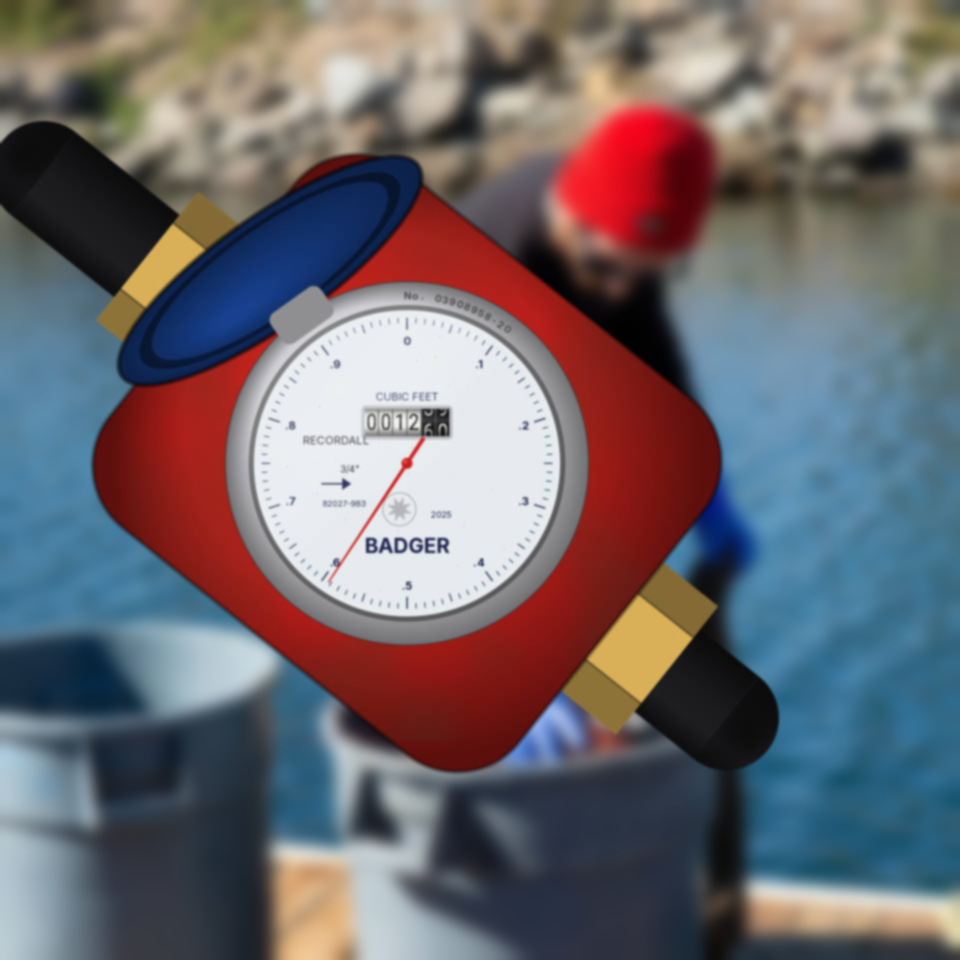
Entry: 1259.59; ft³
